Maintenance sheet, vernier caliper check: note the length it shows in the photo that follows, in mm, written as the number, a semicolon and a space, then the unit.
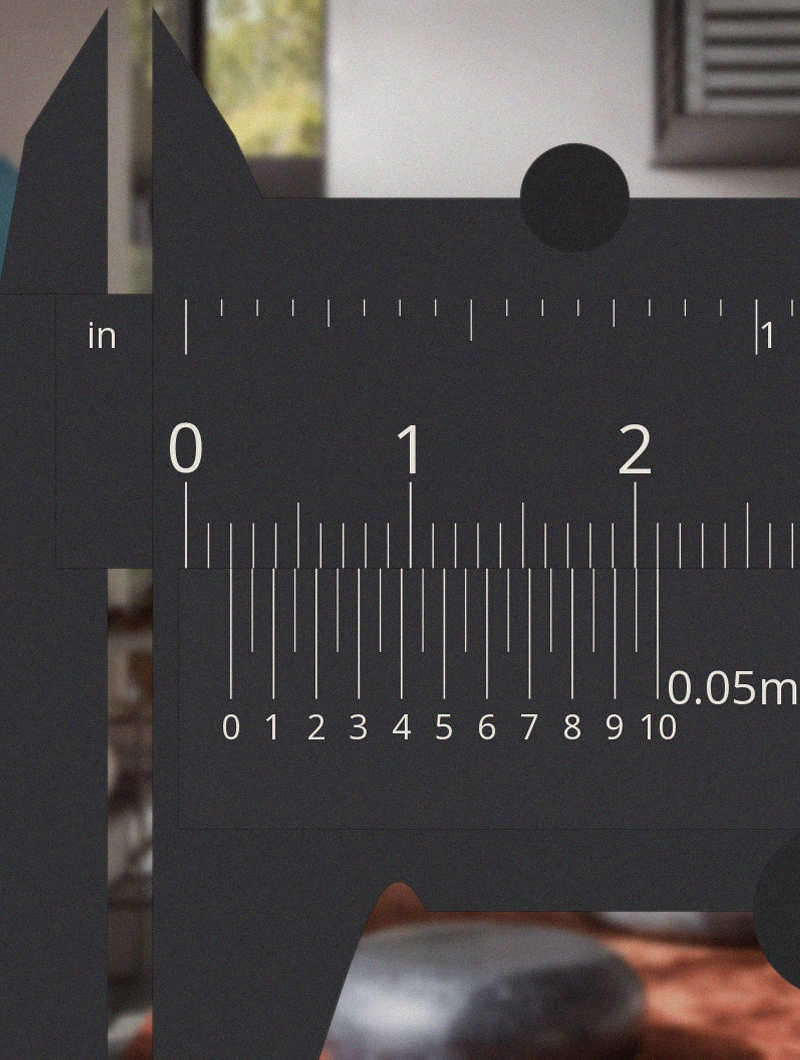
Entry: 2.0; mm
